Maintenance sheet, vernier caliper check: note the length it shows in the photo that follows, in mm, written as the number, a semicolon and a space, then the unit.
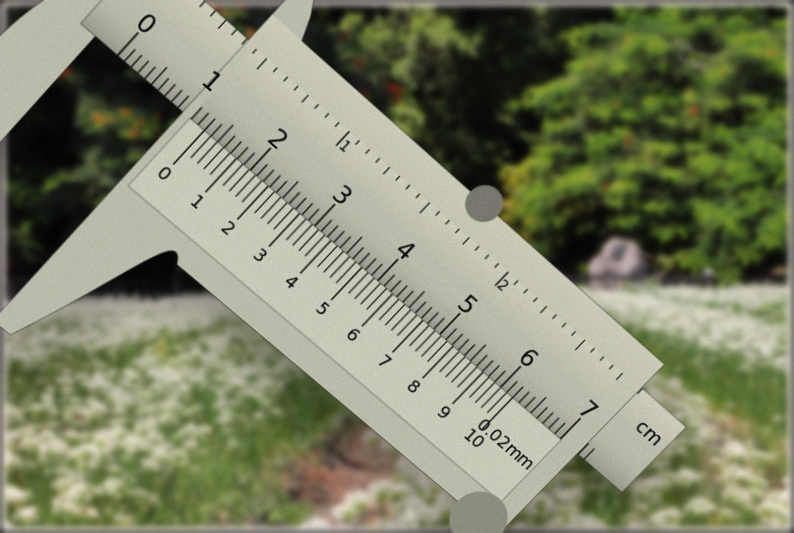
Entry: 13.0; mm
